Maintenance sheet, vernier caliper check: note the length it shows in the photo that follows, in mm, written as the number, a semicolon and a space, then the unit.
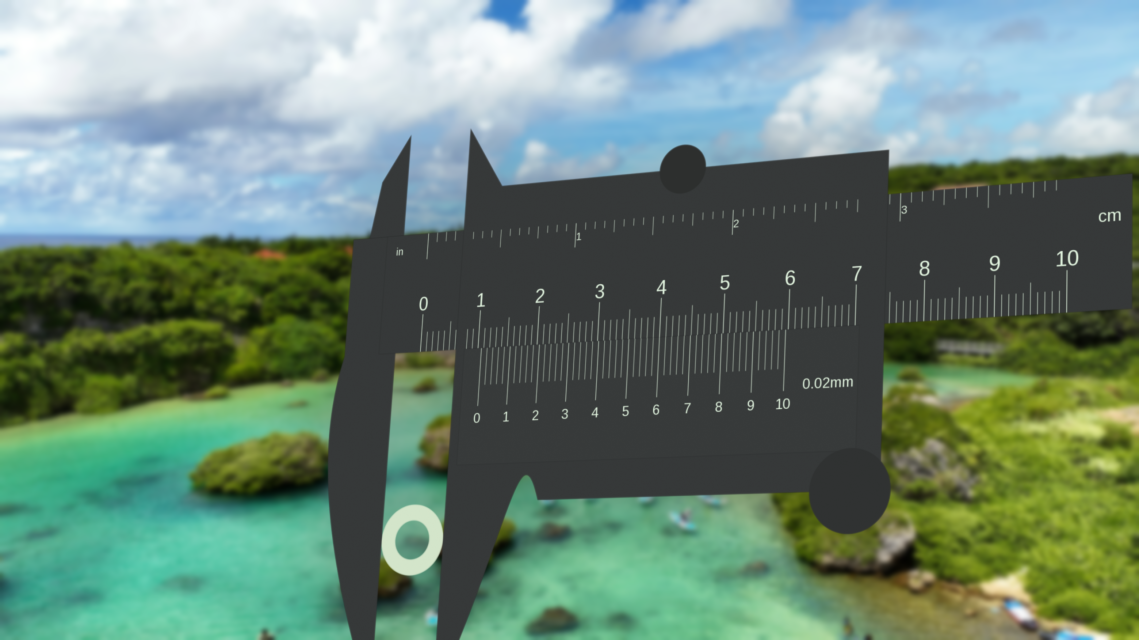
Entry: 10.6; mm
